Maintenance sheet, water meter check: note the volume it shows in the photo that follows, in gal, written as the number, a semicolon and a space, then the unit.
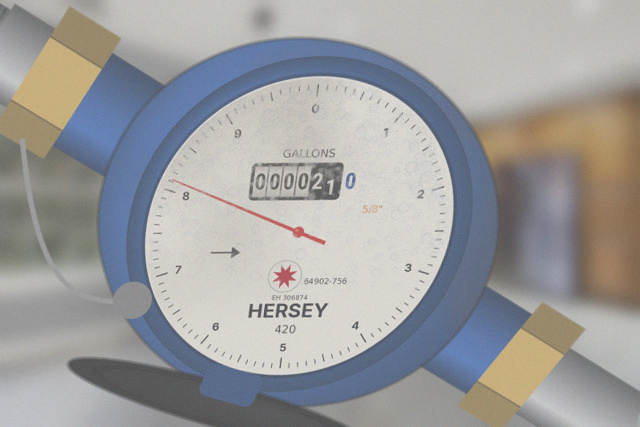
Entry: 208.1; gal
